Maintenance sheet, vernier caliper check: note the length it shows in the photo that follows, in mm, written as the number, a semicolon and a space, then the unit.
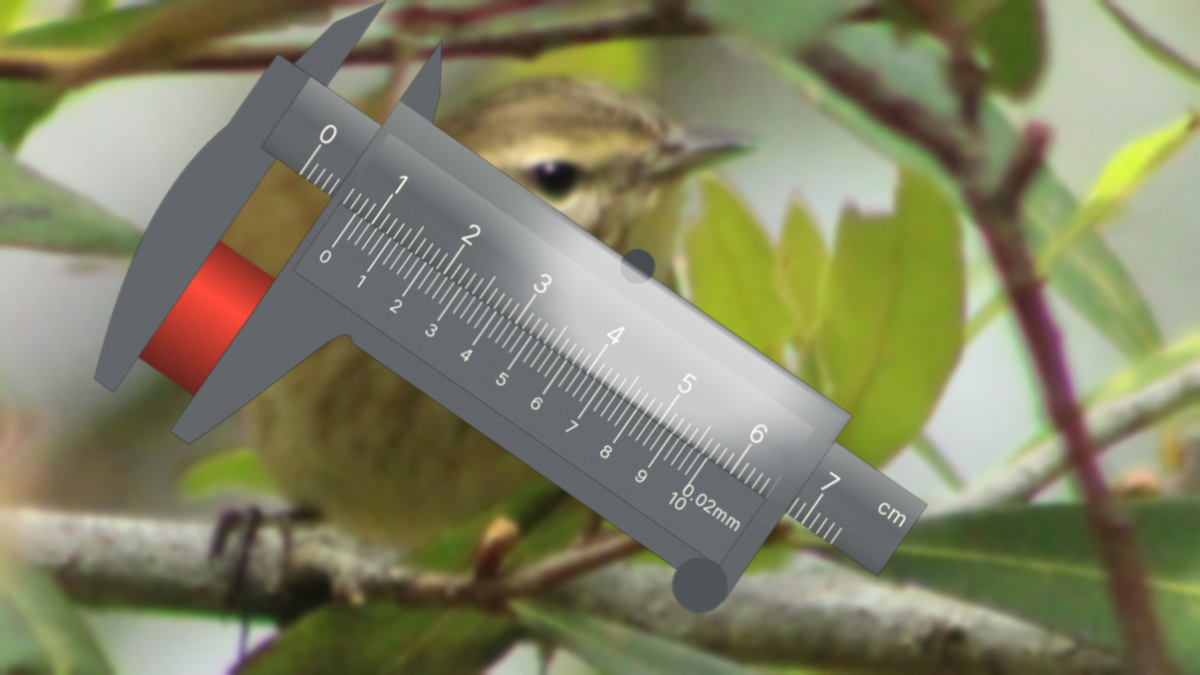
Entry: 7.8; mm
